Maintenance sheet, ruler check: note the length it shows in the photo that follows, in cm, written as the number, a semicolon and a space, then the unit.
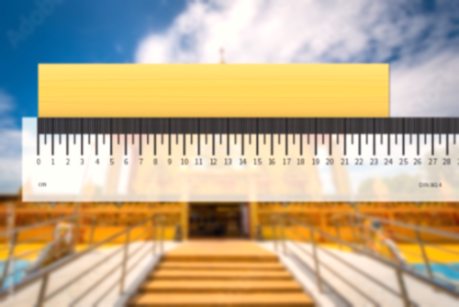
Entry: 24; cm
